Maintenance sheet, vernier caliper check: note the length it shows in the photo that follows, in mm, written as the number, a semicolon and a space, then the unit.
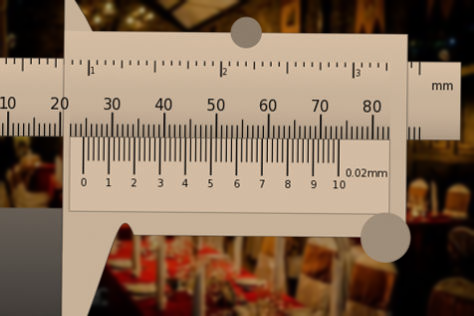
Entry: 24.5; mm
